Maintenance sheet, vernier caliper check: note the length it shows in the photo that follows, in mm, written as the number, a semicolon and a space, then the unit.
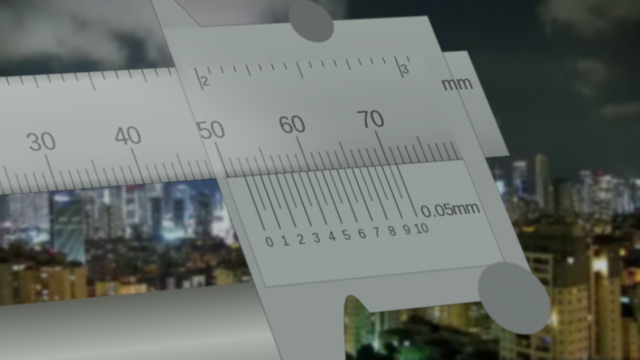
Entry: 52.0; mm
